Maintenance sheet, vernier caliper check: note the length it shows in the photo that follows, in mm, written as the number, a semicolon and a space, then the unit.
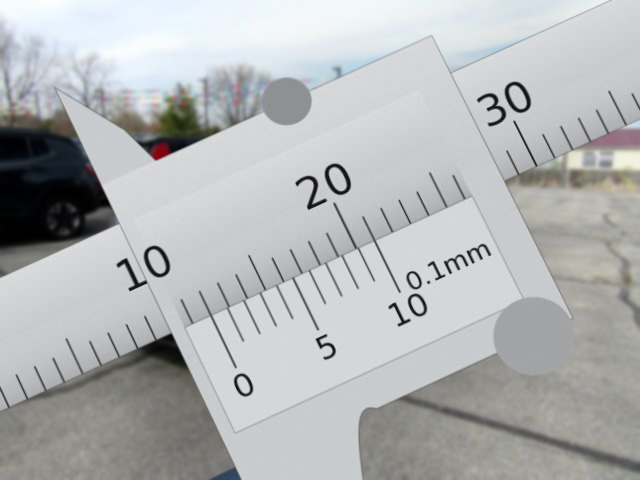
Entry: 12.0; mm
